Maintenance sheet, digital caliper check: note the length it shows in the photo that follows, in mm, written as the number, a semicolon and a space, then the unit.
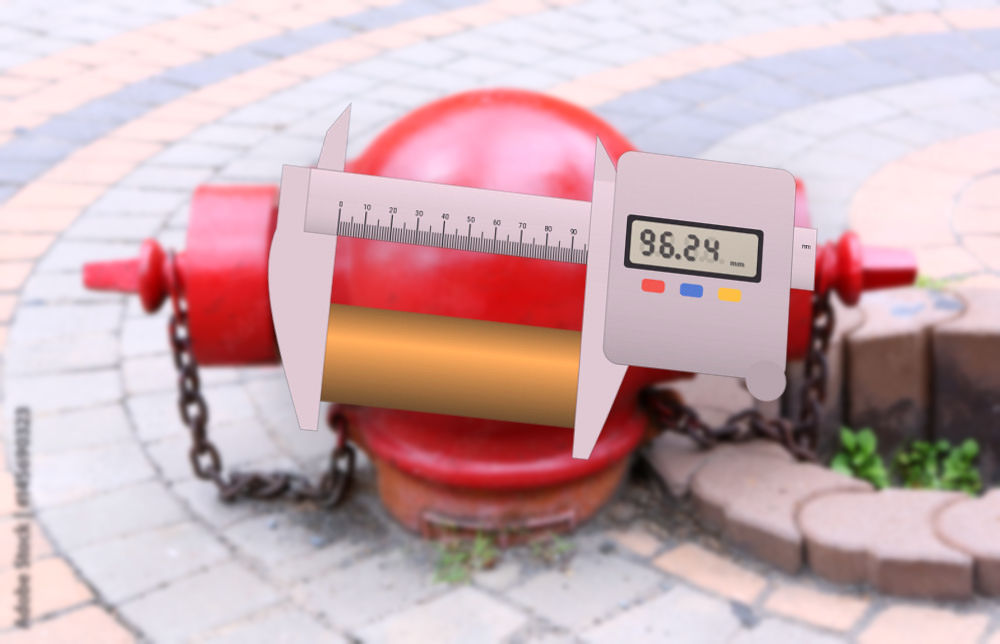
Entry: 96.24; mm
